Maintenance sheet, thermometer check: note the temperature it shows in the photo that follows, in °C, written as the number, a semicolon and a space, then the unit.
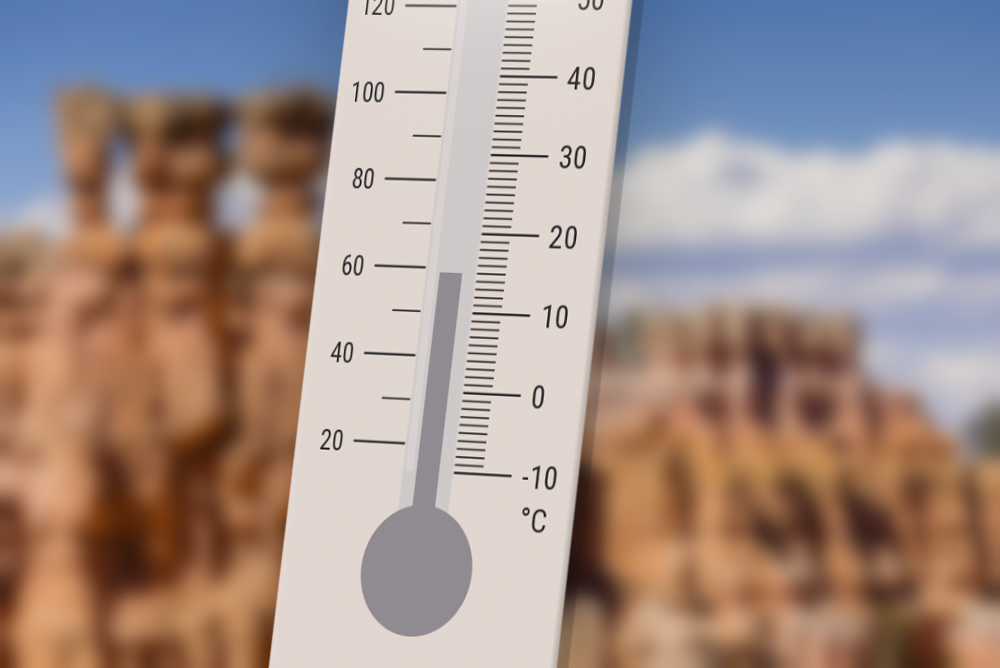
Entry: 15; °C
